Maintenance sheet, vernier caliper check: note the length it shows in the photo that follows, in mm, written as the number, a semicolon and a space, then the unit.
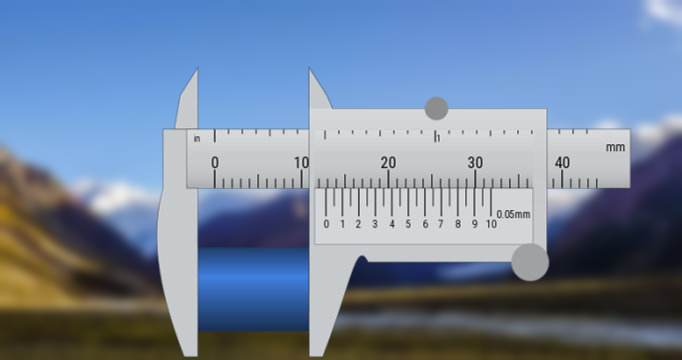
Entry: 12.8; mm
